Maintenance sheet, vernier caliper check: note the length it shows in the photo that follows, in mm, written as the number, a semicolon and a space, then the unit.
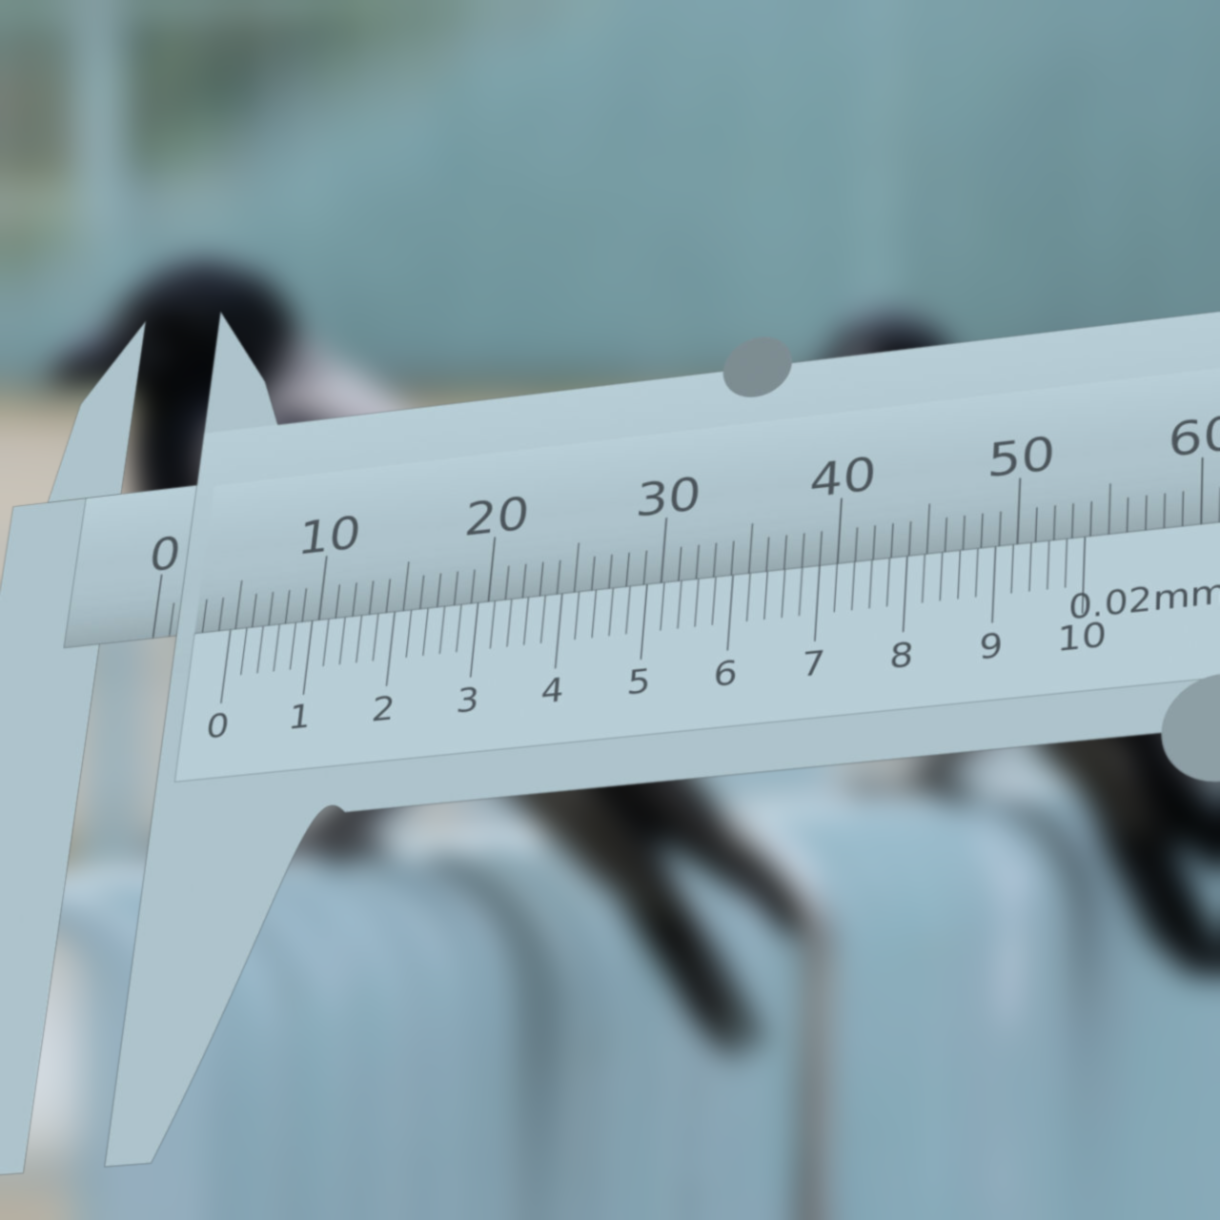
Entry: 4.7; mm
